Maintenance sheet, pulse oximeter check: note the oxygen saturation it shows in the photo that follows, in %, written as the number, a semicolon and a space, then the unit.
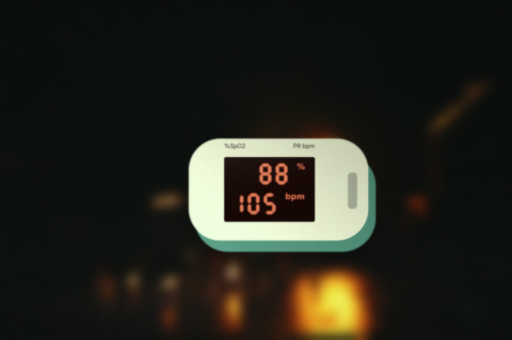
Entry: 88; %
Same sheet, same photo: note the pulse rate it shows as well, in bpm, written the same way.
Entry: 105; bpm
